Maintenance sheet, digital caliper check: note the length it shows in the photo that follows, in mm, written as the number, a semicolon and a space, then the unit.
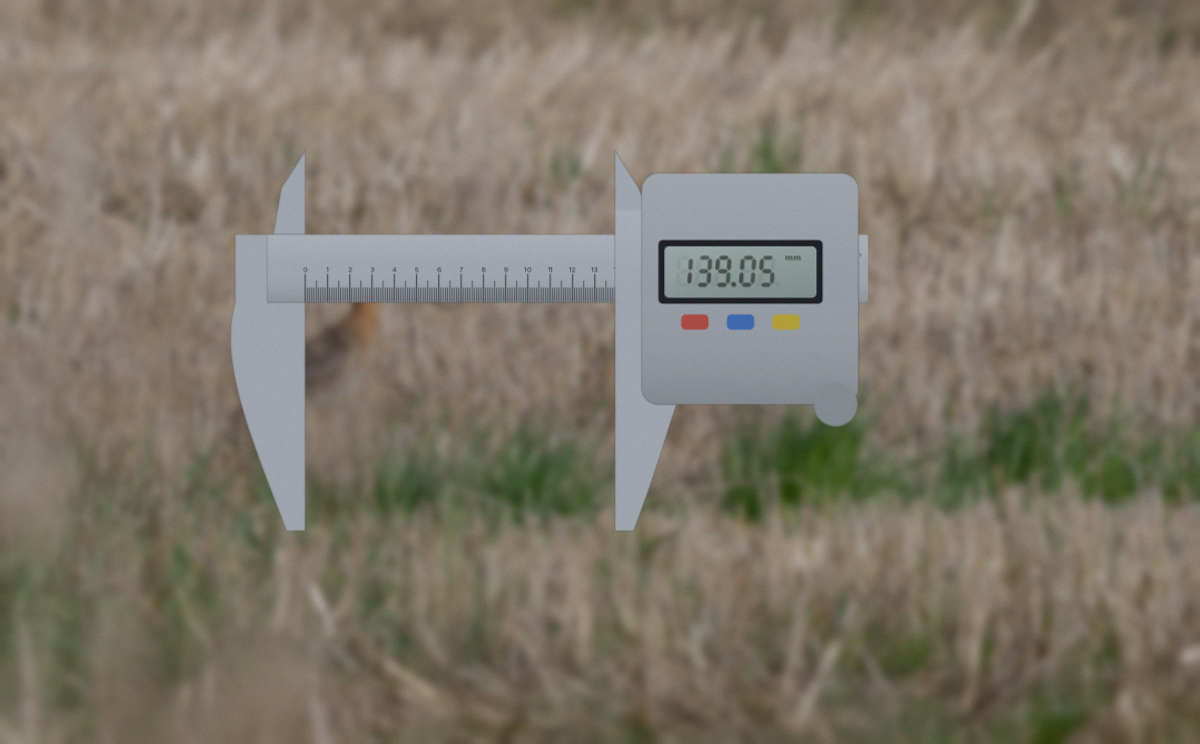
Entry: 139.05; mm
